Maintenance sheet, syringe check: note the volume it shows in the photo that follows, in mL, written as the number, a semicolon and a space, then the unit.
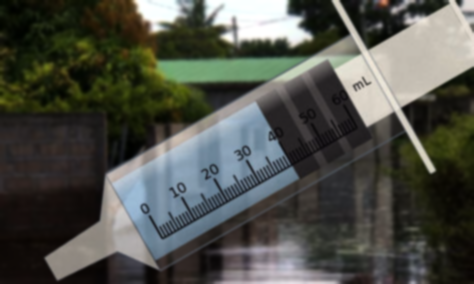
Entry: 40; mL
